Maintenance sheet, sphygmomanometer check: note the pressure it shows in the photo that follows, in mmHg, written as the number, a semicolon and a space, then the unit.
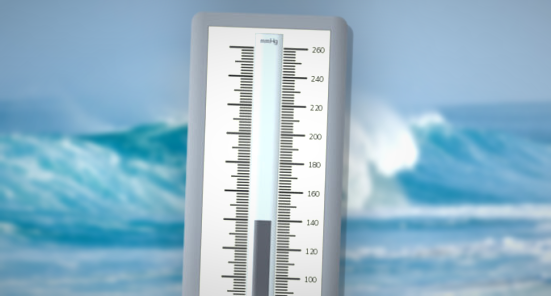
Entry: 140; mmHg
